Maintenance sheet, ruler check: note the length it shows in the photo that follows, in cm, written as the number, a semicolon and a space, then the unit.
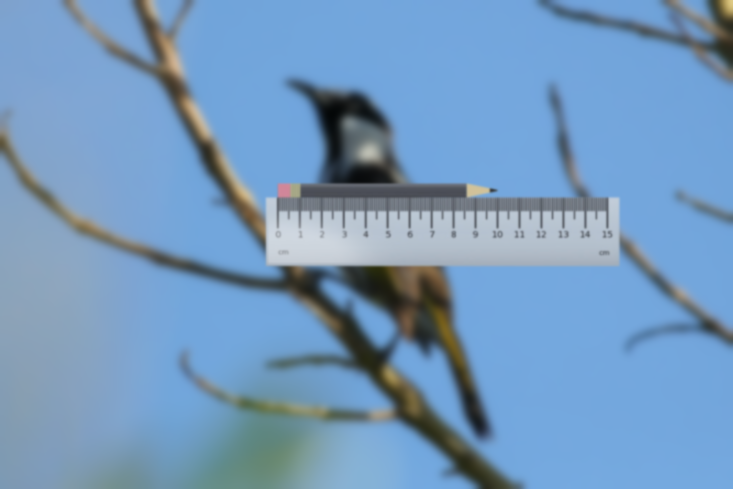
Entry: 10; cm
